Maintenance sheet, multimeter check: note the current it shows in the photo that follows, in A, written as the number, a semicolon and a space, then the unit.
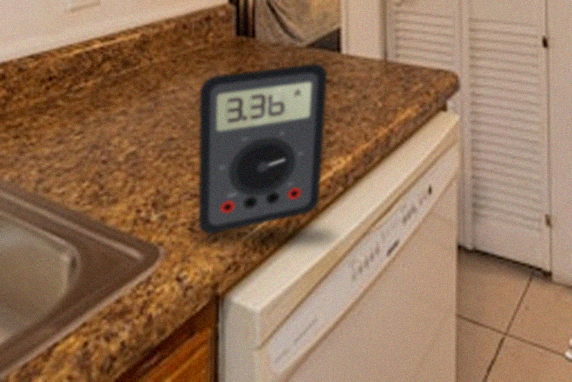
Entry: 3.36; A
